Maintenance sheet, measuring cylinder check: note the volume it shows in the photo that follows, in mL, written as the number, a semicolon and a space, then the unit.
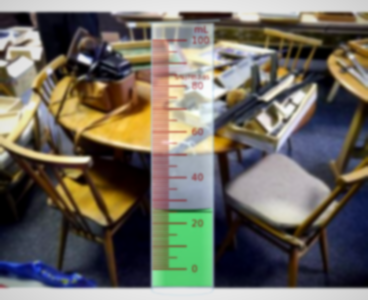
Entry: 25; mL
